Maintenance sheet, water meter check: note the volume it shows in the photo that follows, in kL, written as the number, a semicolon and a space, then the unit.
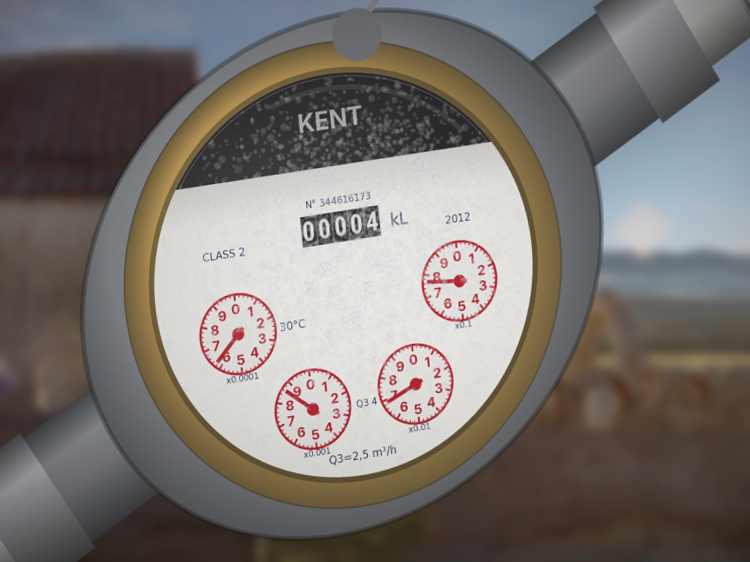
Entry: 4.7686; kL
